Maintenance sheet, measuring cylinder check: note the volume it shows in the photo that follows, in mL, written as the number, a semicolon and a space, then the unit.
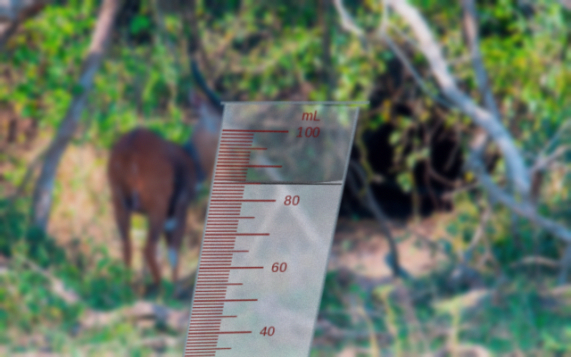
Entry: 85; mL
